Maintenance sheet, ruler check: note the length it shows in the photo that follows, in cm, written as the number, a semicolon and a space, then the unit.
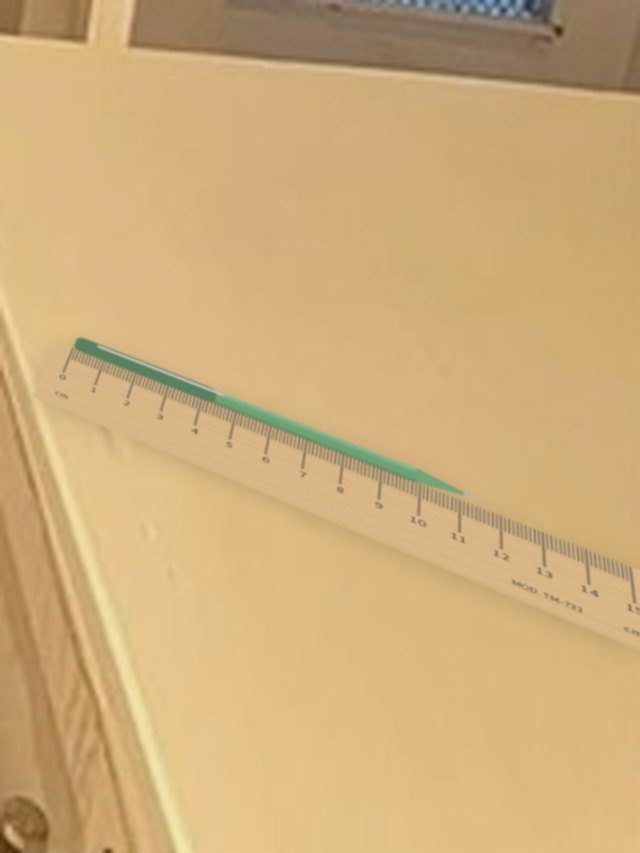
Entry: 11.5; cm
